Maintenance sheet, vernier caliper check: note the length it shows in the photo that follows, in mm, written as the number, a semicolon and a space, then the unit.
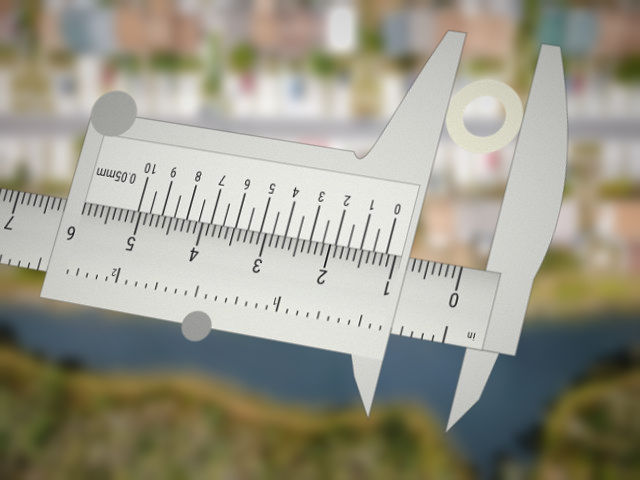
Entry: 11.4; mm
